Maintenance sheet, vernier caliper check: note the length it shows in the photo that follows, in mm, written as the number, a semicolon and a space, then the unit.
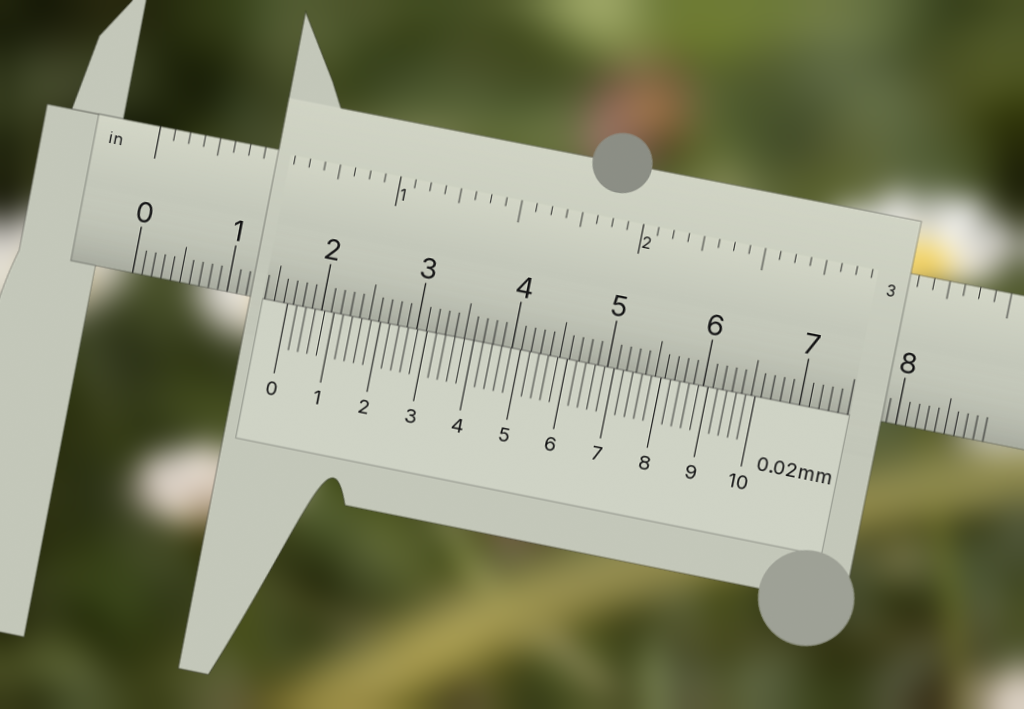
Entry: 16.4; mm
